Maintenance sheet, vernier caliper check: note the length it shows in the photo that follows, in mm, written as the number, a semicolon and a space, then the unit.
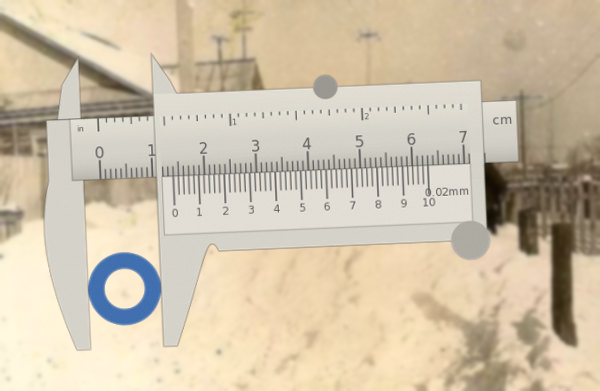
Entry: 14.0; mm
